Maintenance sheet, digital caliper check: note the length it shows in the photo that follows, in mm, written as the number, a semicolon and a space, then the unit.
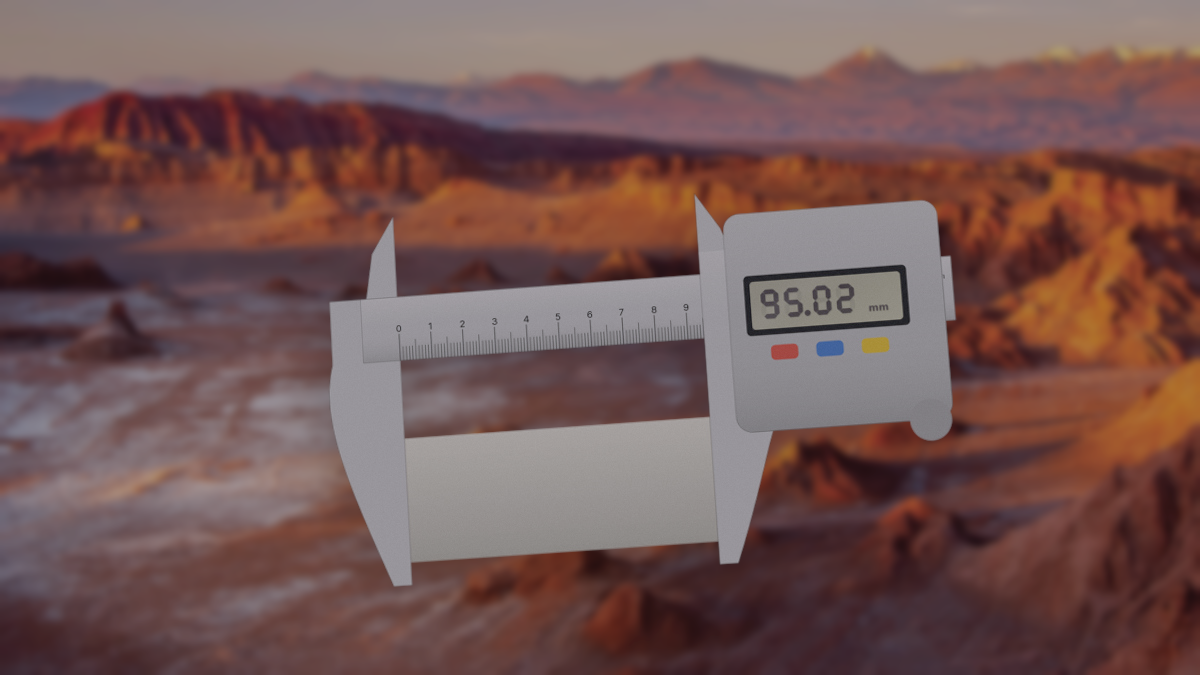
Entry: 95.02; mm
